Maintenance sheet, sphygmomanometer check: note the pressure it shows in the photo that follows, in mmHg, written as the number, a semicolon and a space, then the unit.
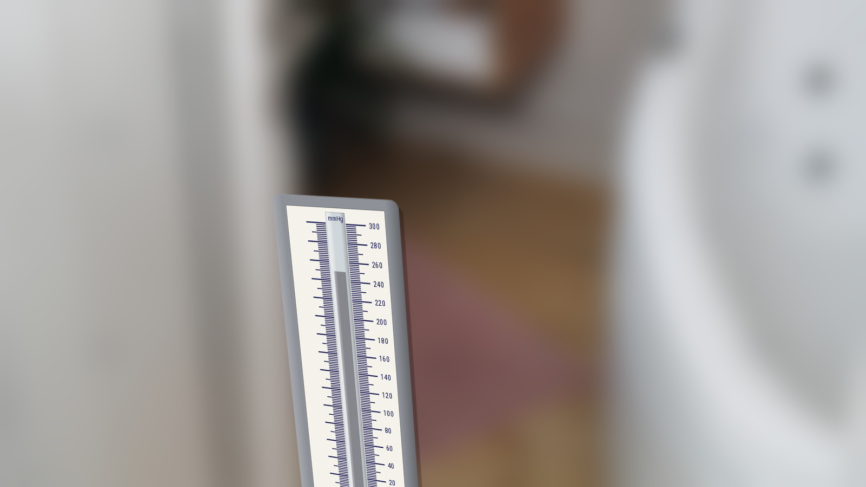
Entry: 250; mmHg
